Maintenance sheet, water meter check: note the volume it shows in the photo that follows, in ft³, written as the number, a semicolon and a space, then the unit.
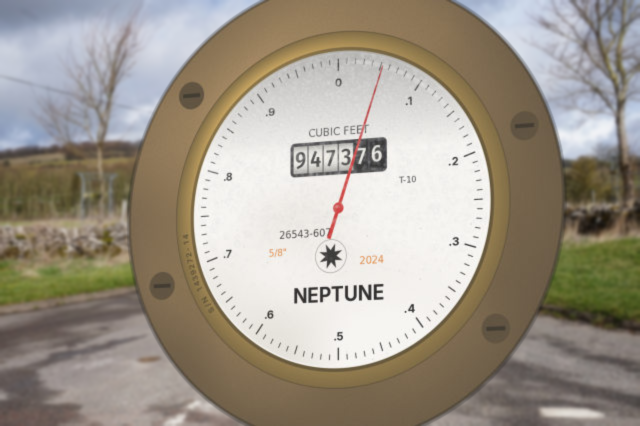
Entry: 947376.05; ft³
